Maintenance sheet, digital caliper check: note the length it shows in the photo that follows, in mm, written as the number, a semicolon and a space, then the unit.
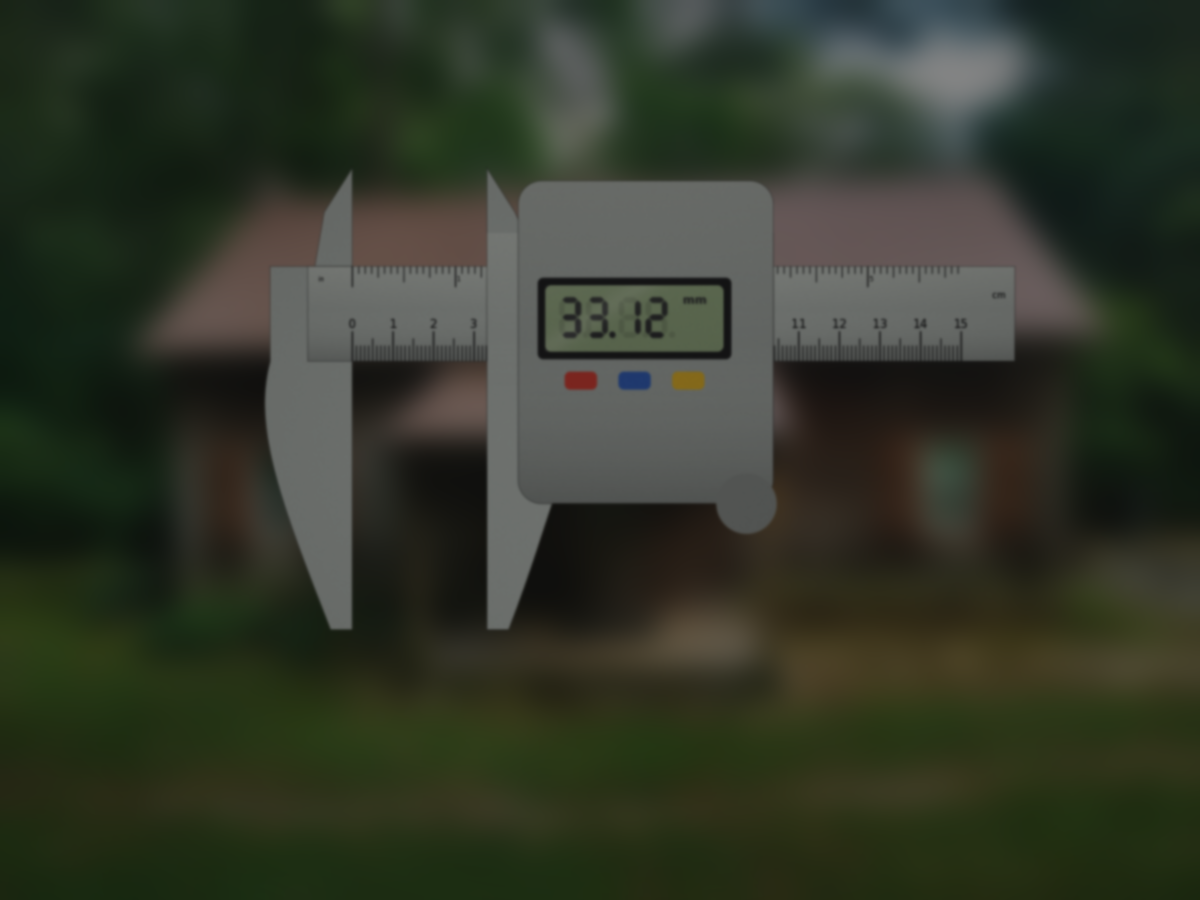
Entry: 33.12; mm
